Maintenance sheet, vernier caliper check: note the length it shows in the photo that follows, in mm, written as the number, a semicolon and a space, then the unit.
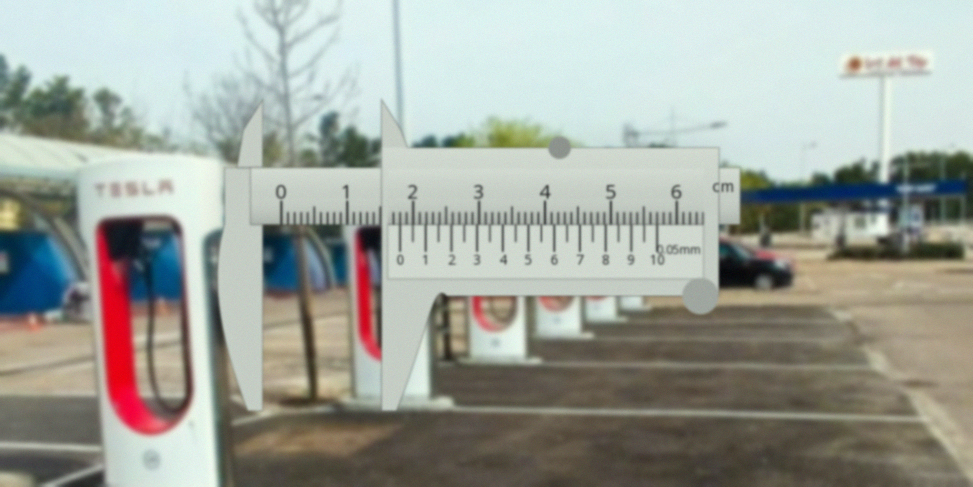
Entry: 18.0; mm
